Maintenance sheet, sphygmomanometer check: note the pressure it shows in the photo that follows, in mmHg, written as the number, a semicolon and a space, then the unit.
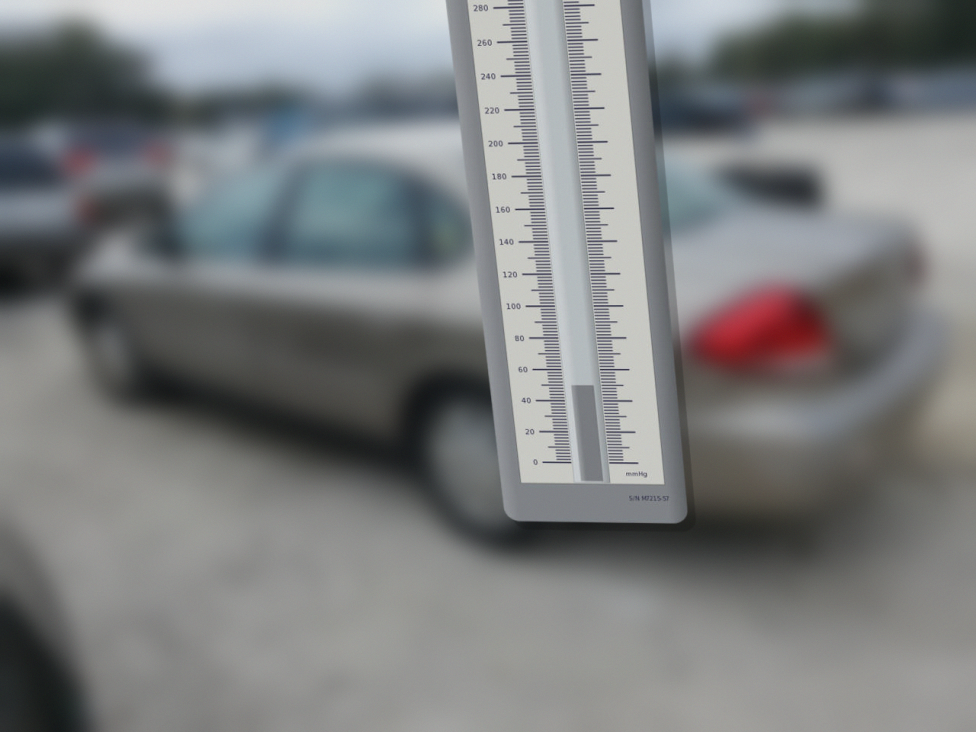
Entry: 50; mmHg
